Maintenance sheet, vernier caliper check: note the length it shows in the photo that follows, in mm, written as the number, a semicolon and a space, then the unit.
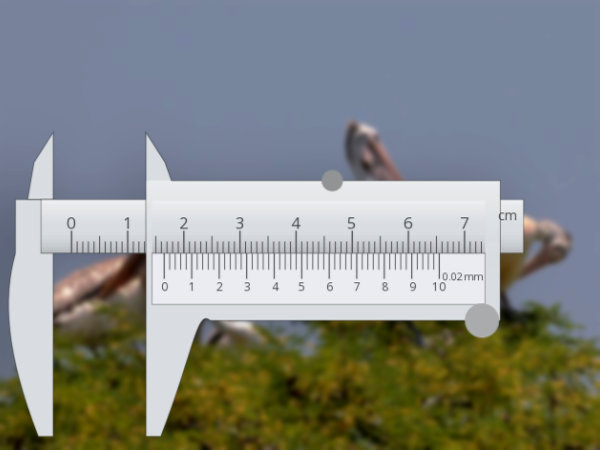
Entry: 16.5; mm
